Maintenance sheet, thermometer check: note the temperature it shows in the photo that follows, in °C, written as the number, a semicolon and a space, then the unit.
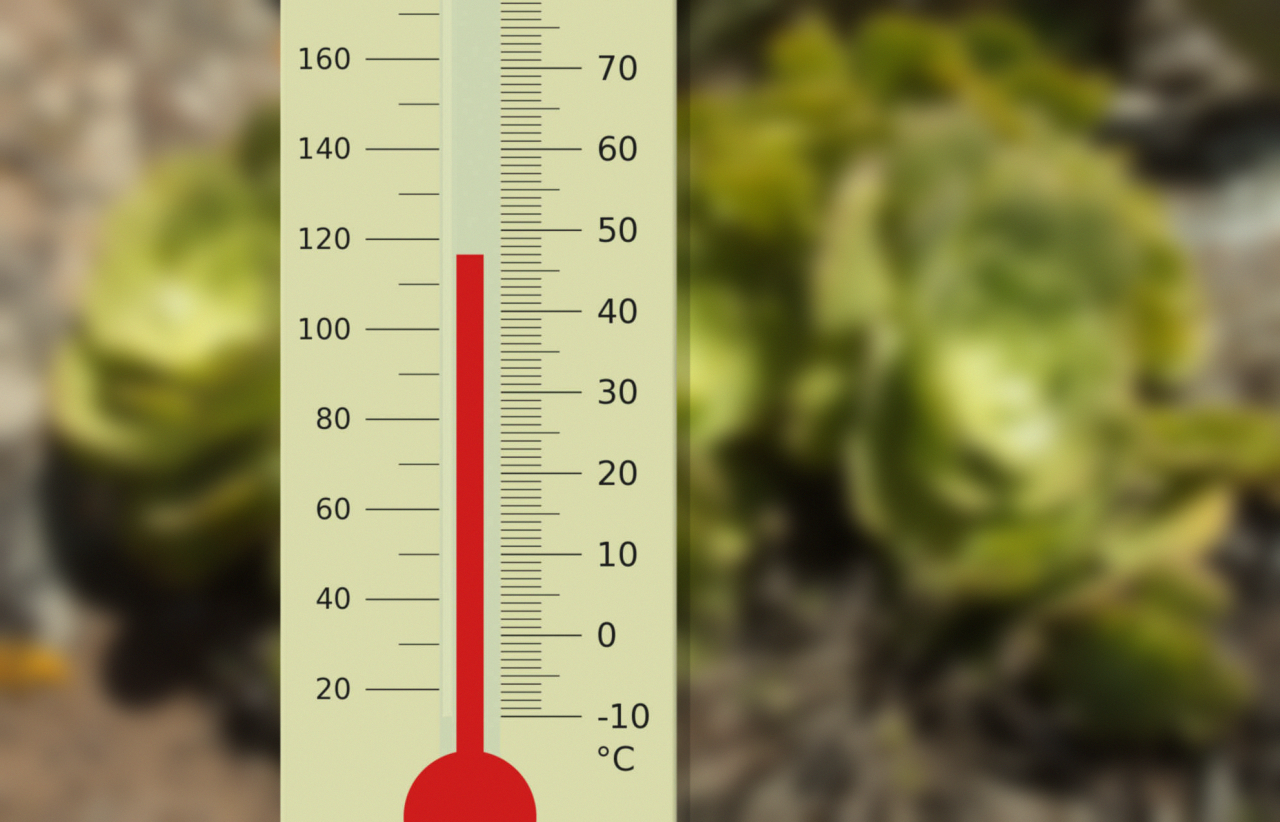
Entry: 47; °C
